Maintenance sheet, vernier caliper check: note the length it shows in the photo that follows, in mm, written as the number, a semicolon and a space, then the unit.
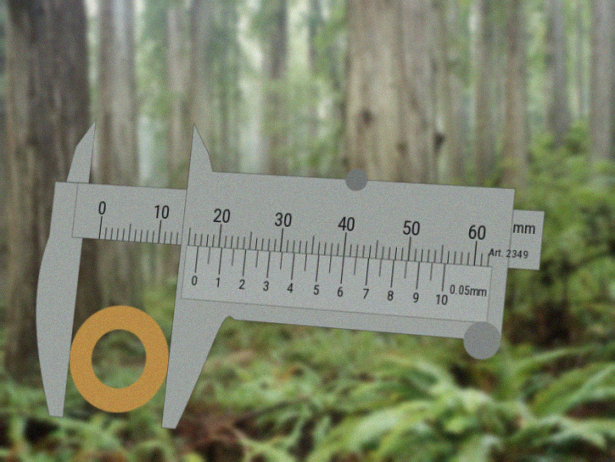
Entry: 16.6; mm
